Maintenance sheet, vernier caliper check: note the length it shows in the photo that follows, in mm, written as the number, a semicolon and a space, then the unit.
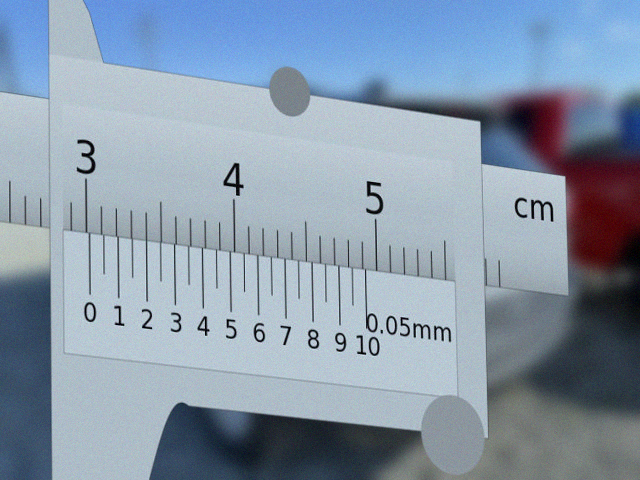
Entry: 30.2; mm
